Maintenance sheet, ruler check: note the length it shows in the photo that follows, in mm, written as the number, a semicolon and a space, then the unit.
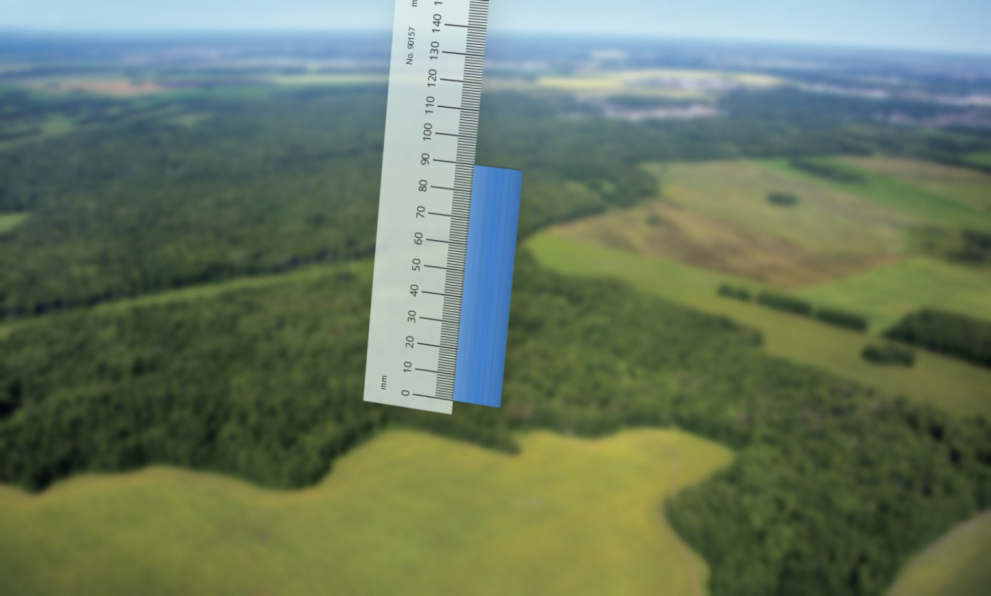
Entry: 90; mm
